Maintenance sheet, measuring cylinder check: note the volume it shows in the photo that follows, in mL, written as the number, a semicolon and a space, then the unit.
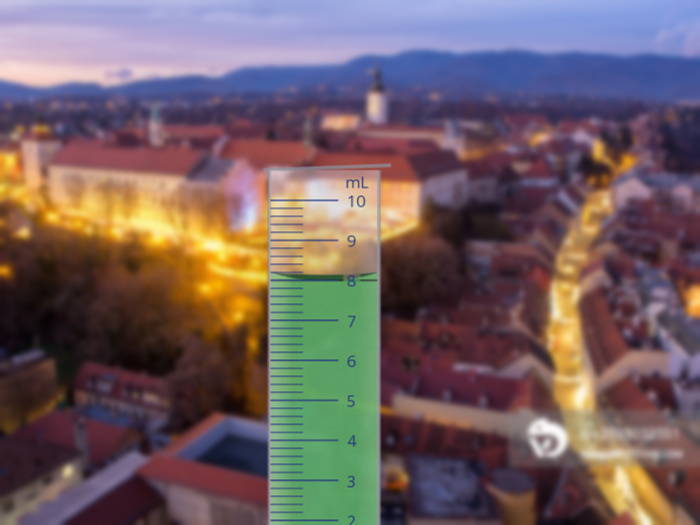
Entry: 8; mL
